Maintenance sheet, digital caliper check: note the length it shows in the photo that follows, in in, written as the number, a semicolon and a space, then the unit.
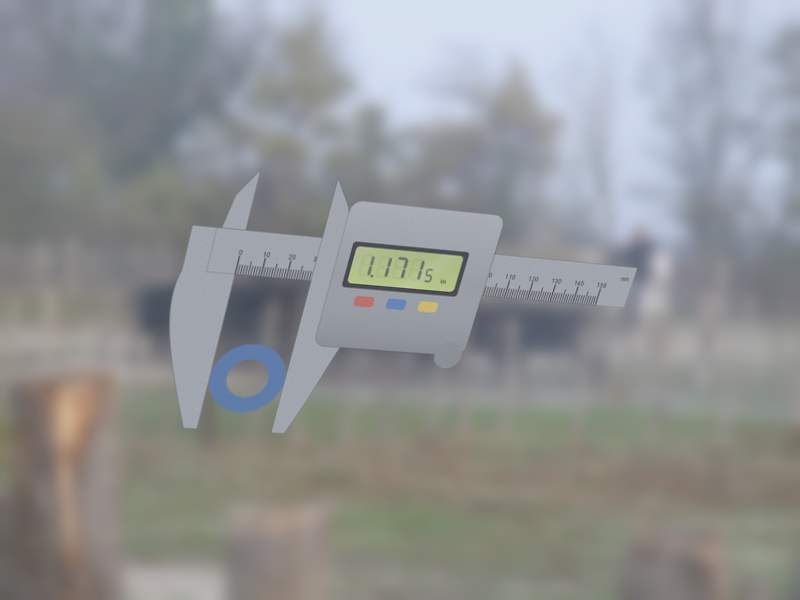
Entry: 1.1715; in
